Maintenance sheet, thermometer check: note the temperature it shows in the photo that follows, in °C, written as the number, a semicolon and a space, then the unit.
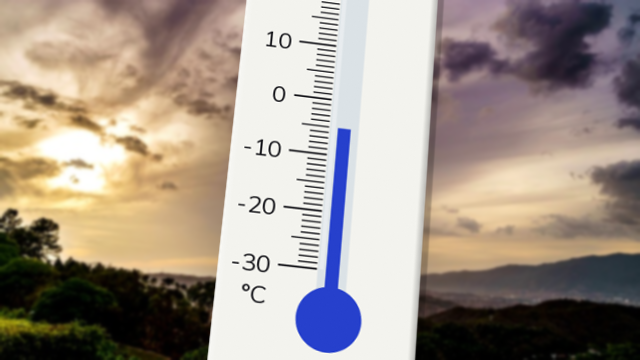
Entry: -5; °C
